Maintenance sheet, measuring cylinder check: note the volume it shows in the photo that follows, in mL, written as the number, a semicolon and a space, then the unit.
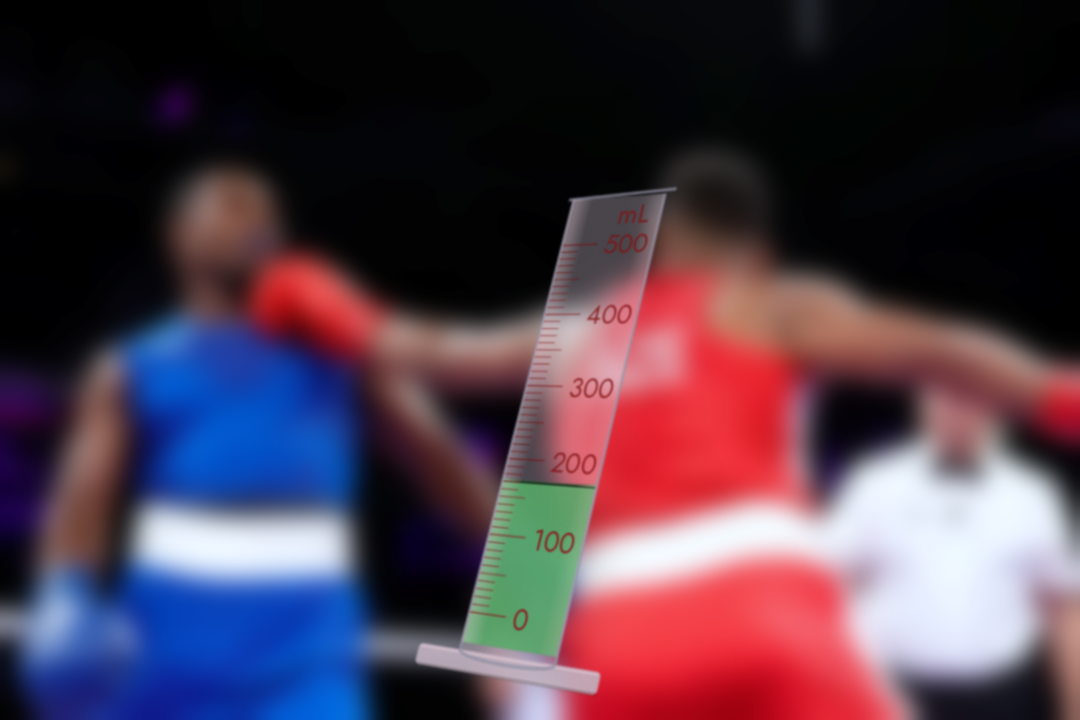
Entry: 170; mL
